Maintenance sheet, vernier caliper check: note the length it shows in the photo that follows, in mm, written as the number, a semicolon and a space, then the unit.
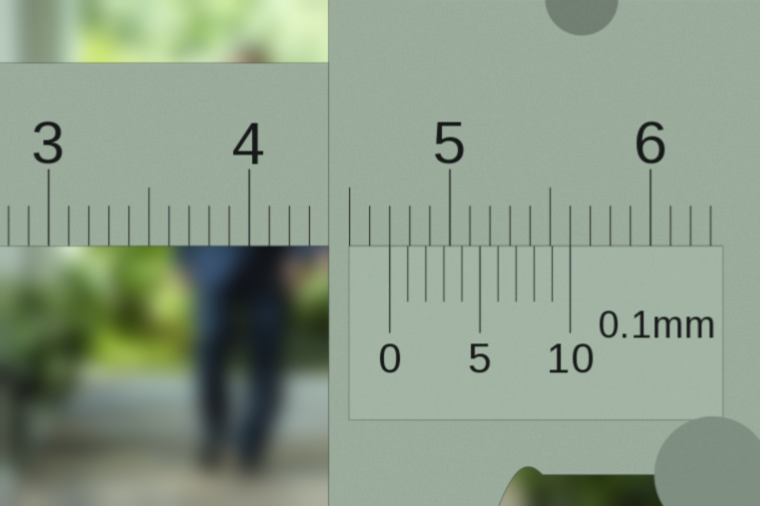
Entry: 47.0; mm
